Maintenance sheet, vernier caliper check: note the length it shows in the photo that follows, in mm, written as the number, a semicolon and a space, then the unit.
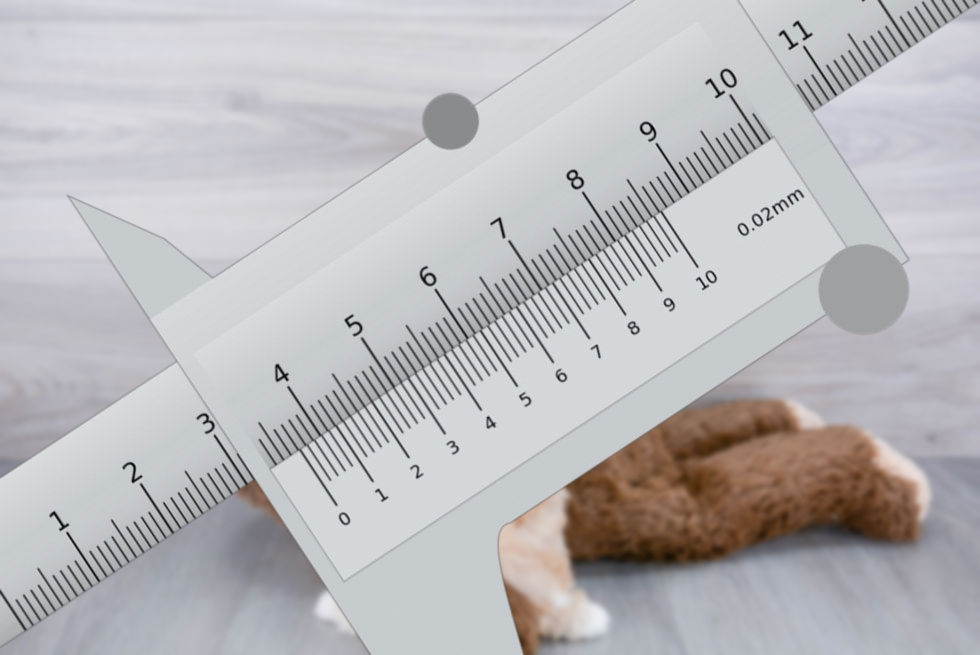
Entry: 37.2; mm
